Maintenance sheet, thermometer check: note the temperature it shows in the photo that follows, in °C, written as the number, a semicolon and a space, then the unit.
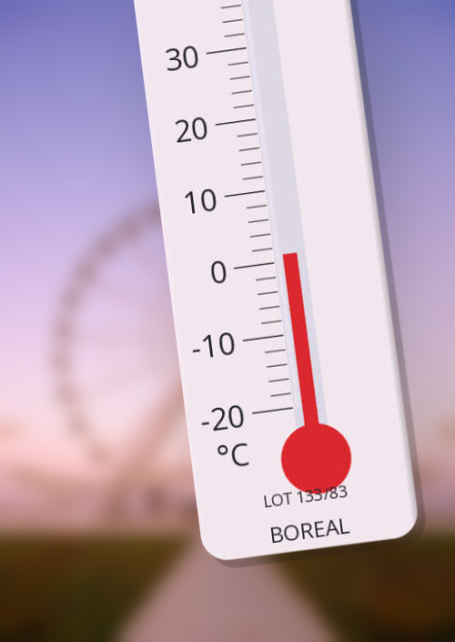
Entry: 1; °C
